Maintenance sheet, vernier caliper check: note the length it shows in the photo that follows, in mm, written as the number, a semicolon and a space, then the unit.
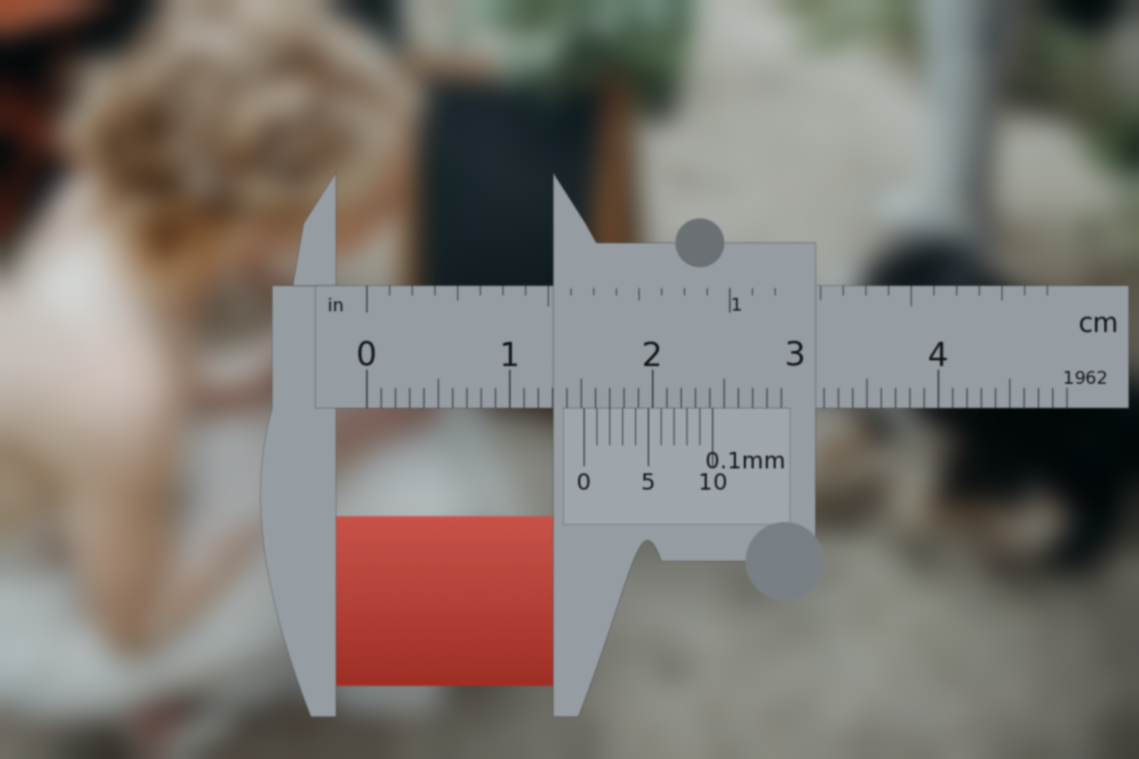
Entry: 15.2; mm
